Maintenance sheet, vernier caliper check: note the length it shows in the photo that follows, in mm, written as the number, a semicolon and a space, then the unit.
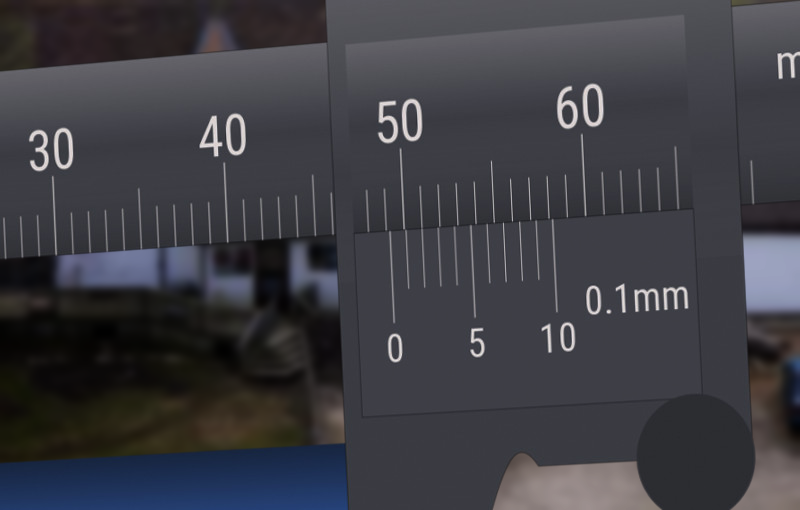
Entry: 49.2; mm
